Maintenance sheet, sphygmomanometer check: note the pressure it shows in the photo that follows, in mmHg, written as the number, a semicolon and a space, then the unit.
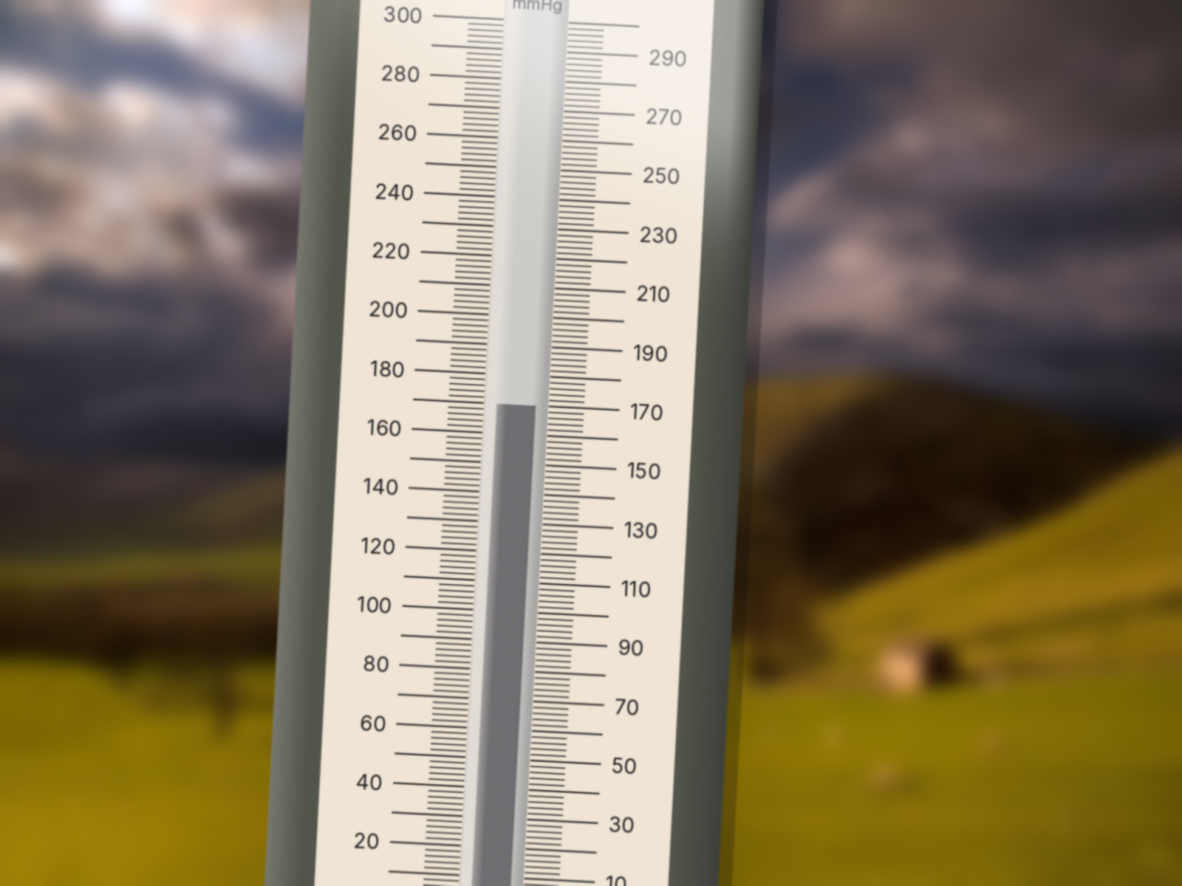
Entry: 170; mmHg
